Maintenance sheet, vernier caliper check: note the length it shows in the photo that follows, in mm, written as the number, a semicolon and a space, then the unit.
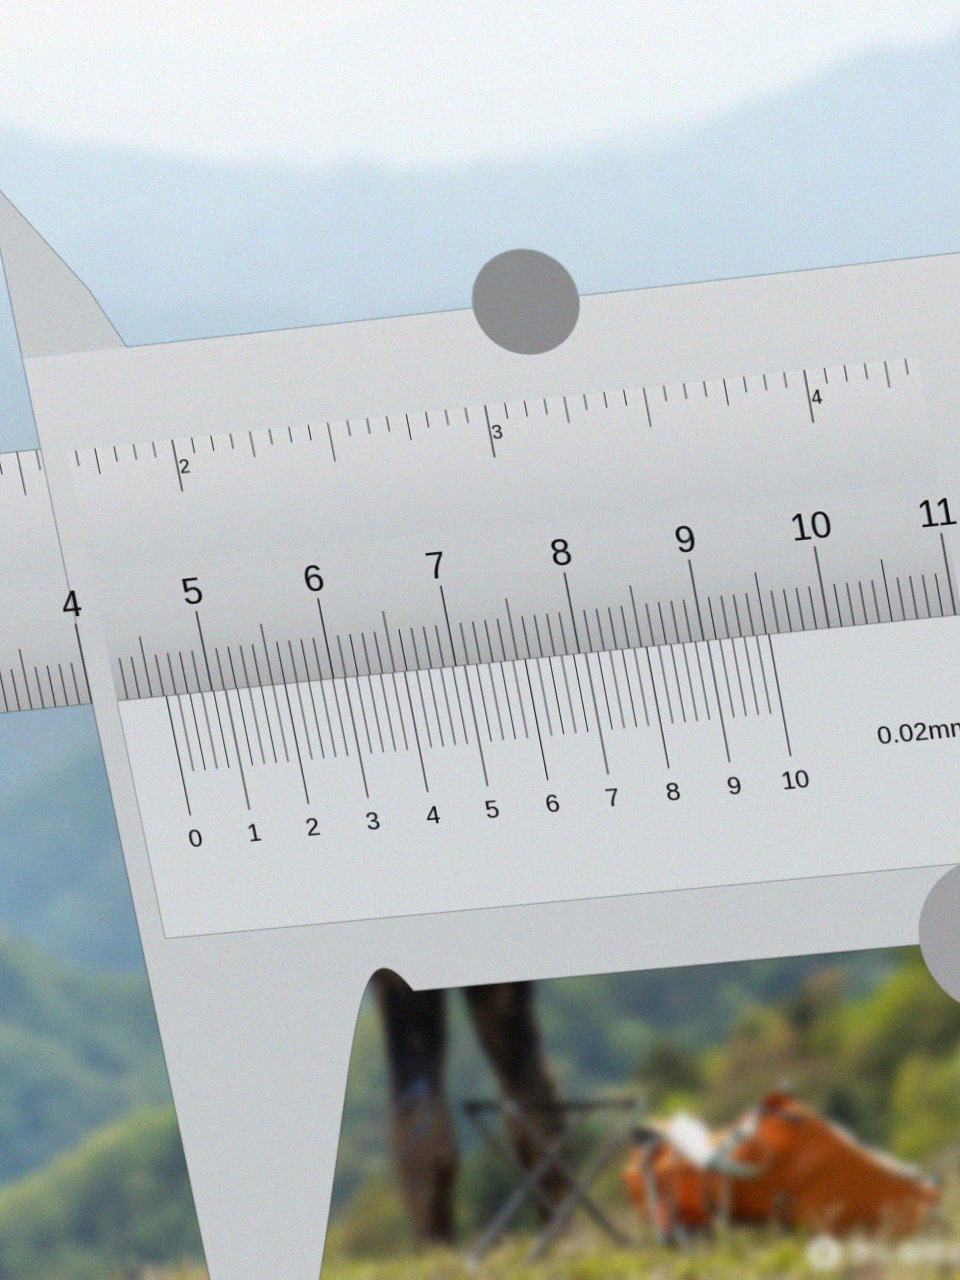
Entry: 46.2; mm
